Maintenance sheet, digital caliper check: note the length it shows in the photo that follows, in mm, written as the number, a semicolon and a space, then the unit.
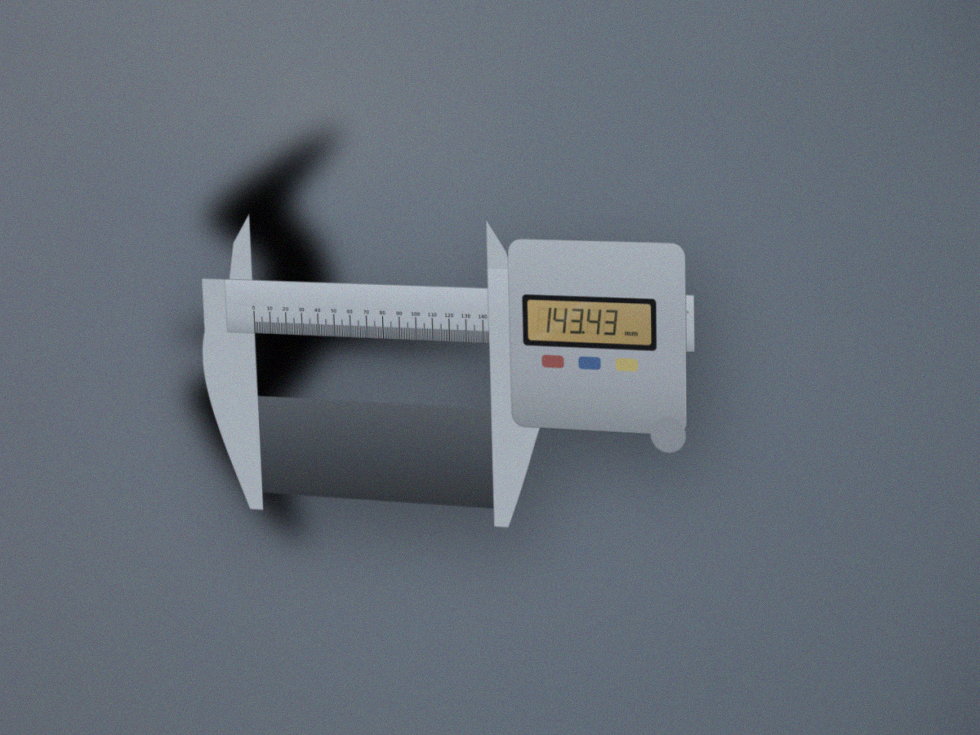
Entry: 143.43; mm
